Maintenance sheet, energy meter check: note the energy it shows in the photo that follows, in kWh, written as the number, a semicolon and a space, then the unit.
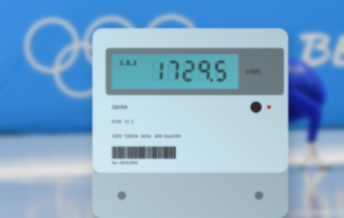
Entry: 1729.5; kWh
